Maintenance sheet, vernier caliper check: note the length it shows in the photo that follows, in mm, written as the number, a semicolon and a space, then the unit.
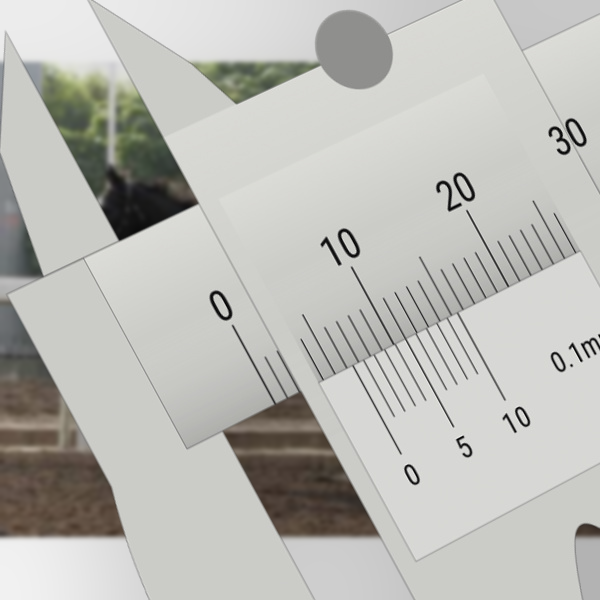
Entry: 6.5; mm
